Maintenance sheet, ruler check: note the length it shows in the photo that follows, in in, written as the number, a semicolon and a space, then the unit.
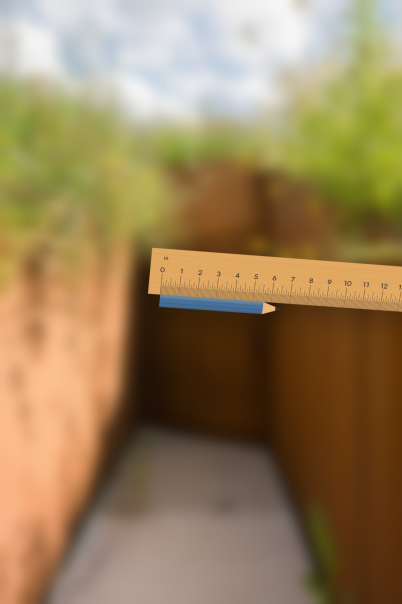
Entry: 6.5; in
